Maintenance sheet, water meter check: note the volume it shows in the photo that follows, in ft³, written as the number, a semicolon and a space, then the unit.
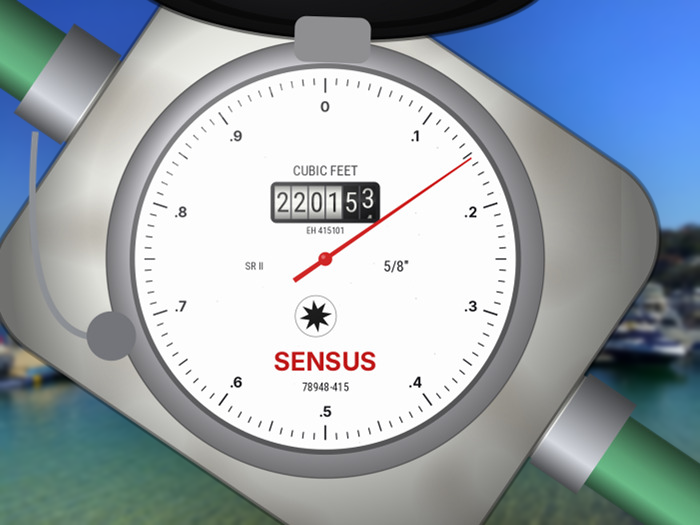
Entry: 220153.15; ft³
